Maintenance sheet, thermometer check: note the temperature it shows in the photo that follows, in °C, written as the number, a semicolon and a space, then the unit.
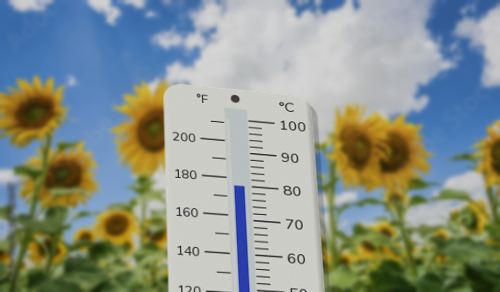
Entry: 80; °C
